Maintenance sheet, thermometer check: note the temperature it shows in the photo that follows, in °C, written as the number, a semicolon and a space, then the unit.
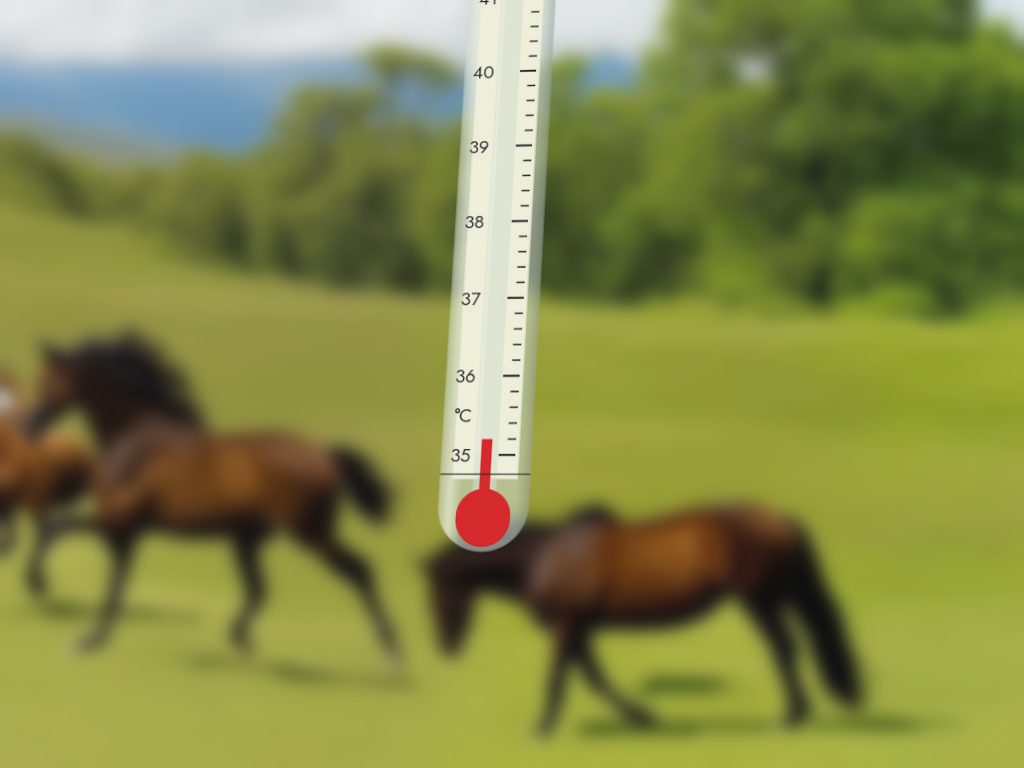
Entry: 35.2; °C
